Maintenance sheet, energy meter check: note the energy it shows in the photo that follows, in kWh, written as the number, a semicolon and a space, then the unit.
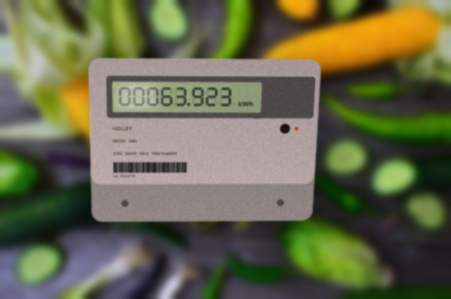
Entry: 63.923; kWh
